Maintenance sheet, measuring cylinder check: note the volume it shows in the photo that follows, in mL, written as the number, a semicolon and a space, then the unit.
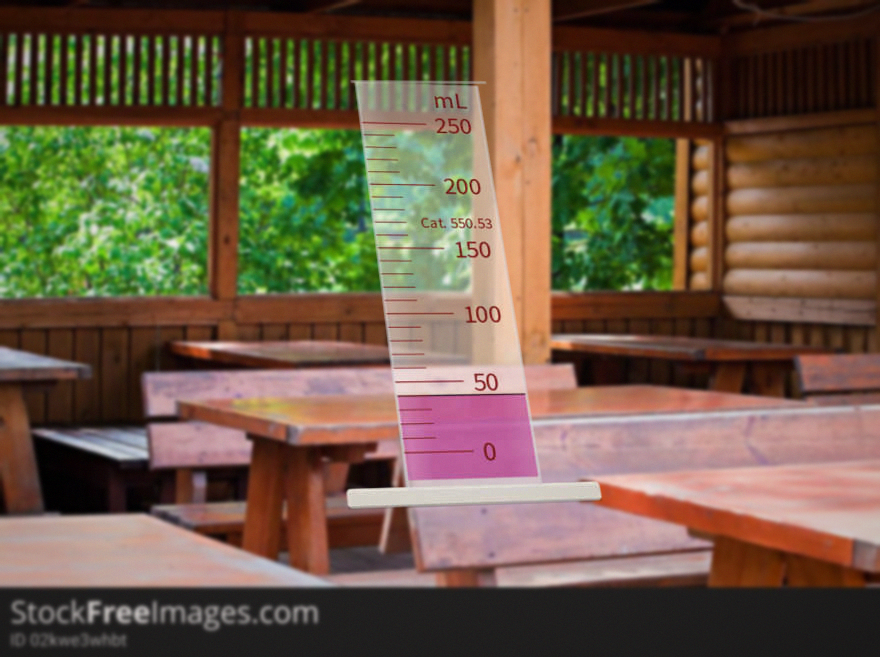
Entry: 40; mL
